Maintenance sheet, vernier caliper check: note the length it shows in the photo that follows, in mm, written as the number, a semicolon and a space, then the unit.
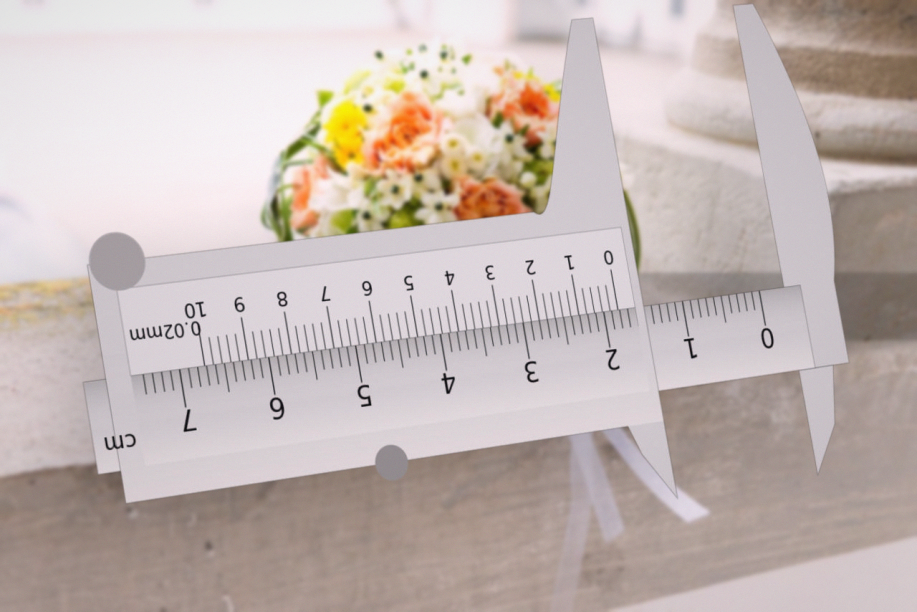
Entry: 18.2; mm
